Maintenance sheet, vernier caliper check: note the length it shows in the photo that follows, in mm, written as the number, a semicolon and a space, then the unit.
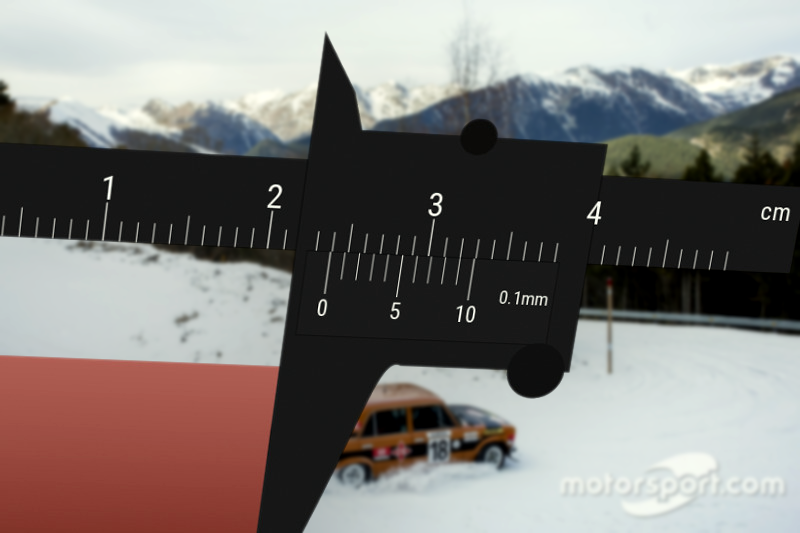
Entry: 23.9; mm
